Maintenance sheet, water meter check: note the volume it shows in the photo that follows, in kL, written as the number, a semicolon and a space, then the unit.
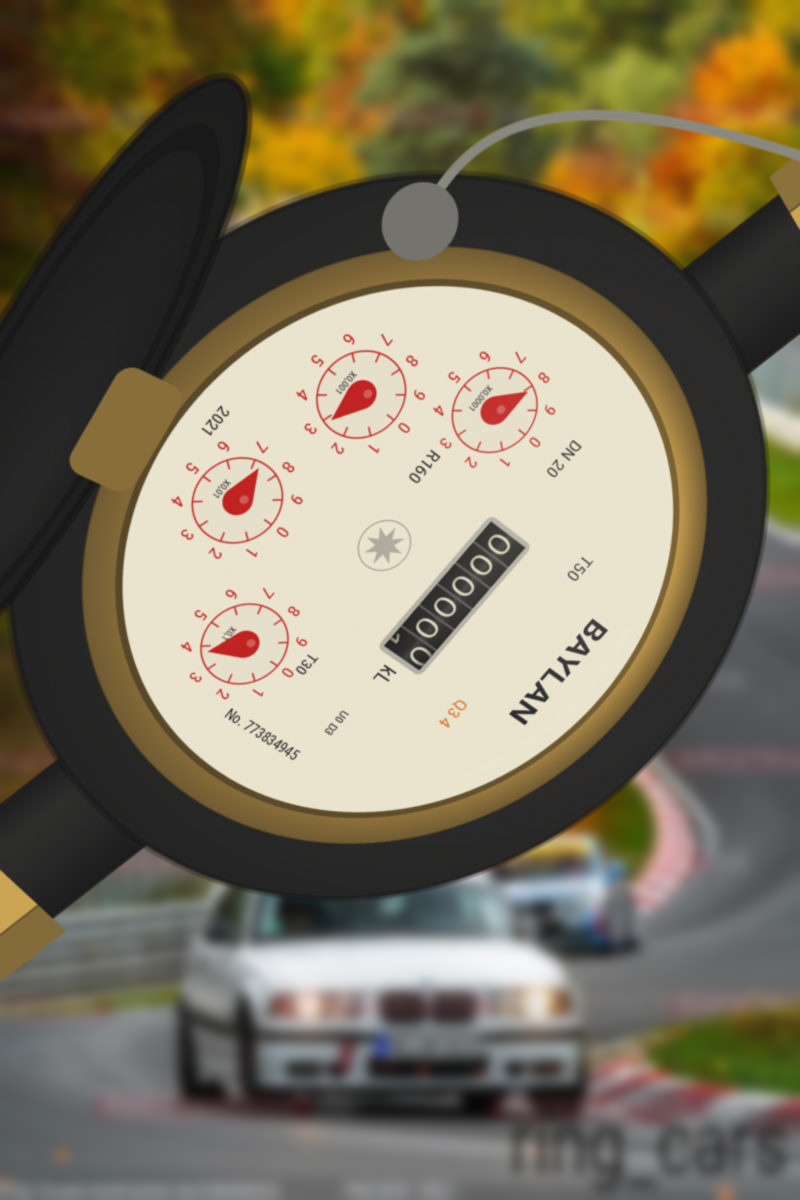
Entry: 0.3728; kL
